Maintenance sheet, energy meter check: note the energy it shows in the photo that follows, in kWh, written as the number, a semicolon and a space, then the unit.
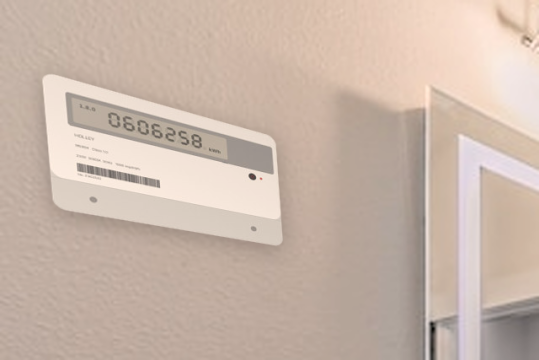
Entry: 606258; kWh
